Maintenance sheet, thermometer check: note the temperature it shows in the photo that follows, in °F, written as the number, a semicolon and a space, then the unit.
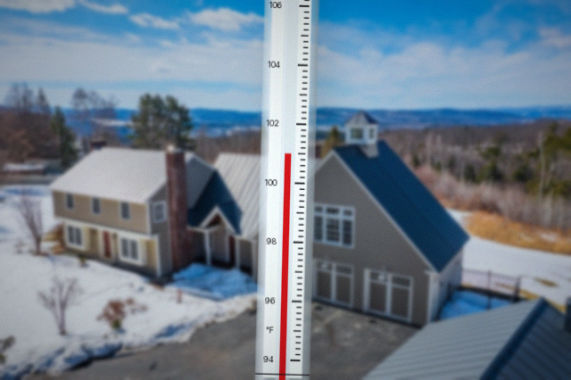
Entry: 101; °F
